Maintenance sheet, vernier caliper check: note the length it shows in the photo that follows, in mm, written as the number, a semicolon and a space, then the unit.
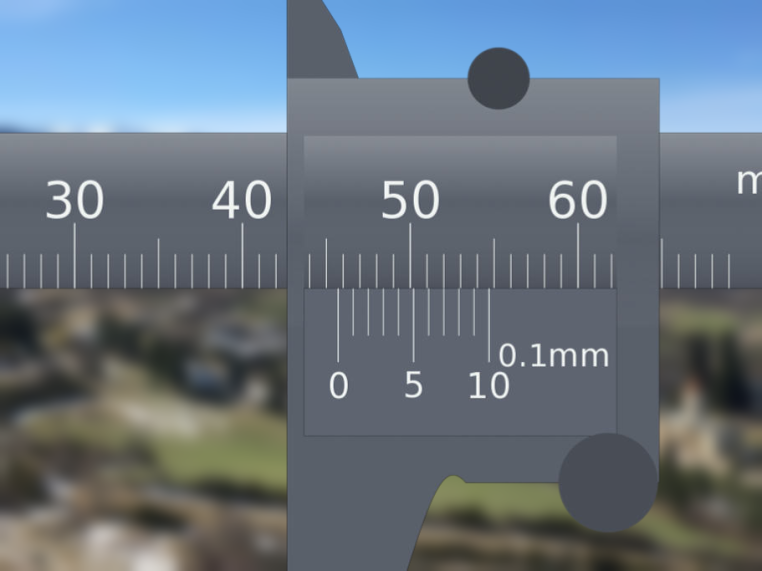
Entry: 45.7; mm
